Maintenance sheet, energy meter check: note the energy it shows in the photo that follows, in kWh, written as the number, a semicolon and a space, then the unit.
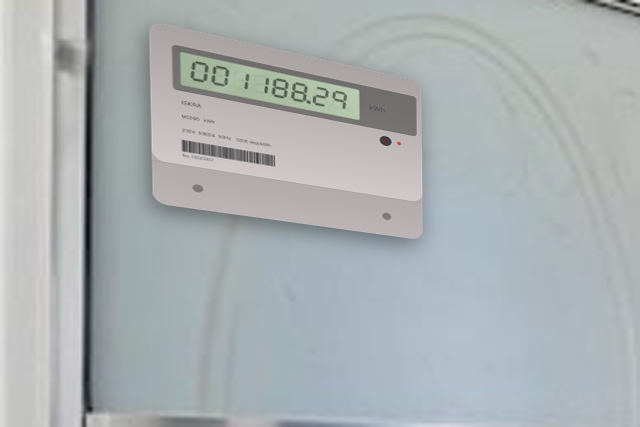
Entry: 1188.29; kWh
